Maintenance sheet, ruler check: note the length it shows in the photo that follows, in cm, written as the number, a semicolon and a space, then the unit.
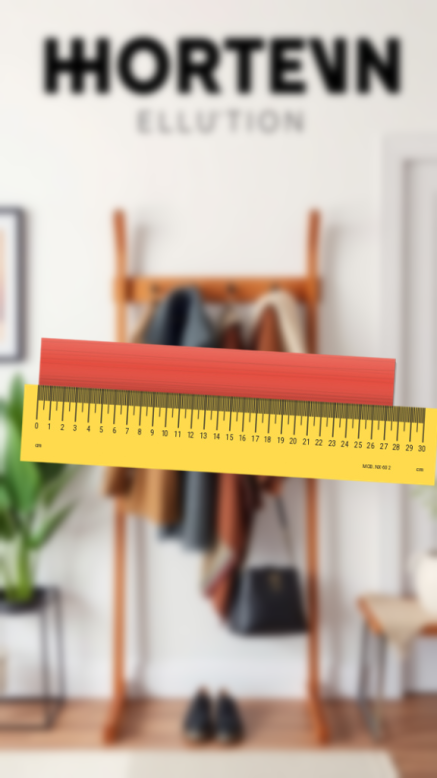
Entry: 27.5; cm
